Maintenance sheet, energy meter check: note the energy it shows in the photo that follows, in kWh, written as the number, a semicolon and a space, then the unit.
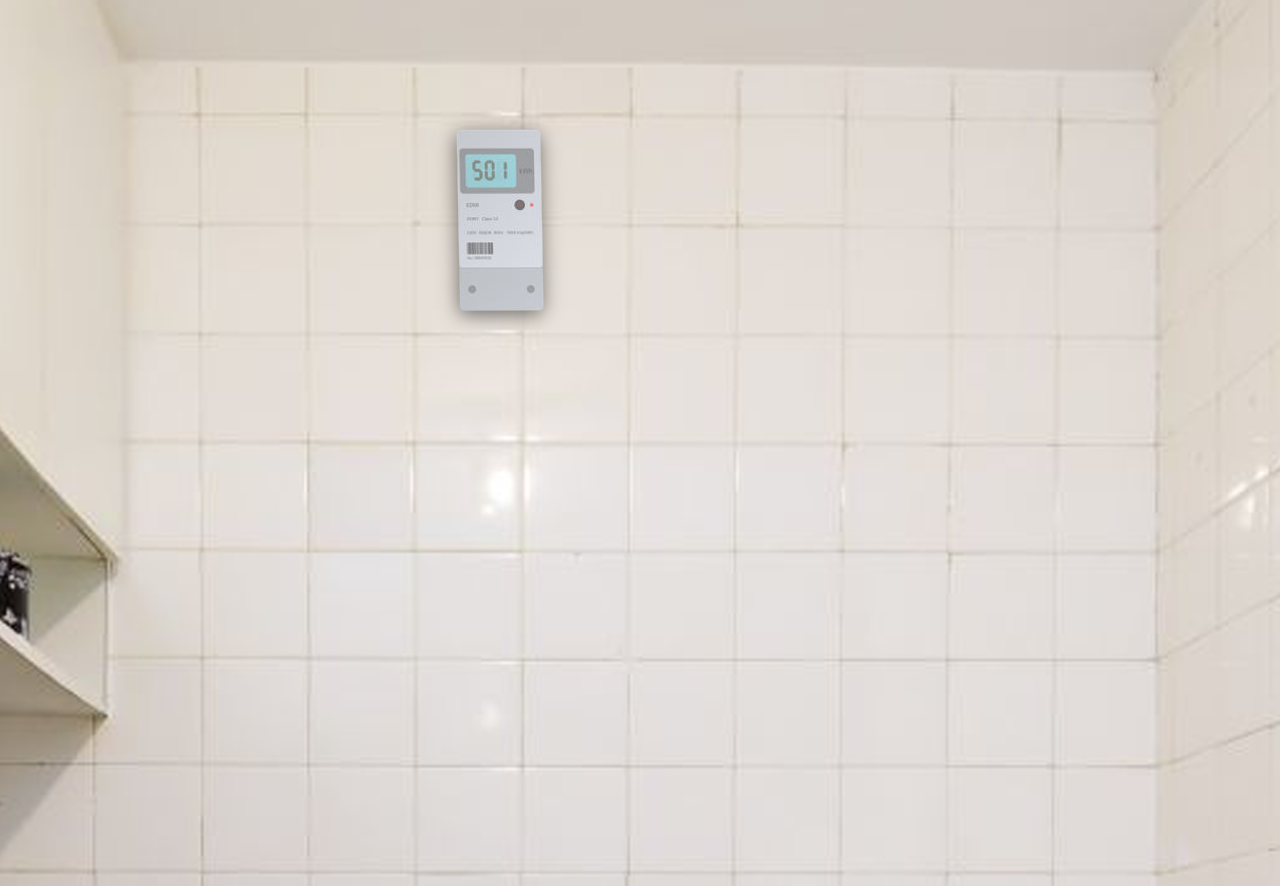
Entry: 501; kWh
